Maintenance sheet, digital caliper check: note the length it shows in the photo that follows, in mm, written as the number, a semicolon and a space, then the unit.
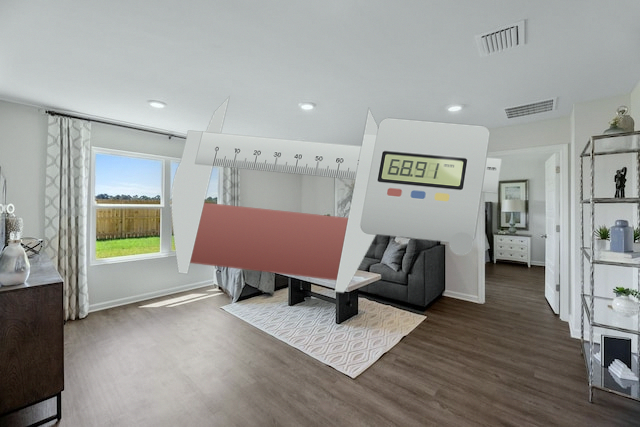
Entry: 68.91; mm
